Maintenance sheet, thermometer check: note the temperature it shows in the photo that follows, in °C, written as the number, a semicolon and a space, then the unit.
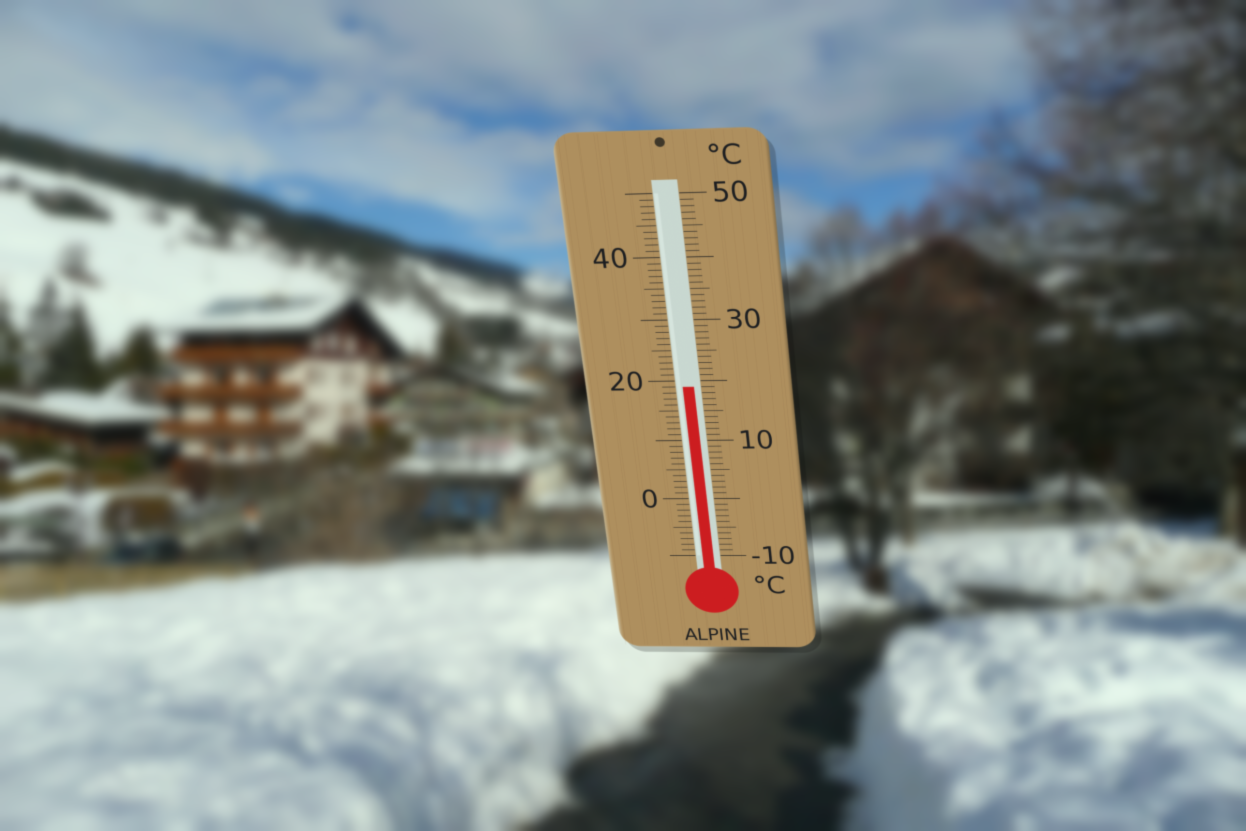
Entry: 19; °C
